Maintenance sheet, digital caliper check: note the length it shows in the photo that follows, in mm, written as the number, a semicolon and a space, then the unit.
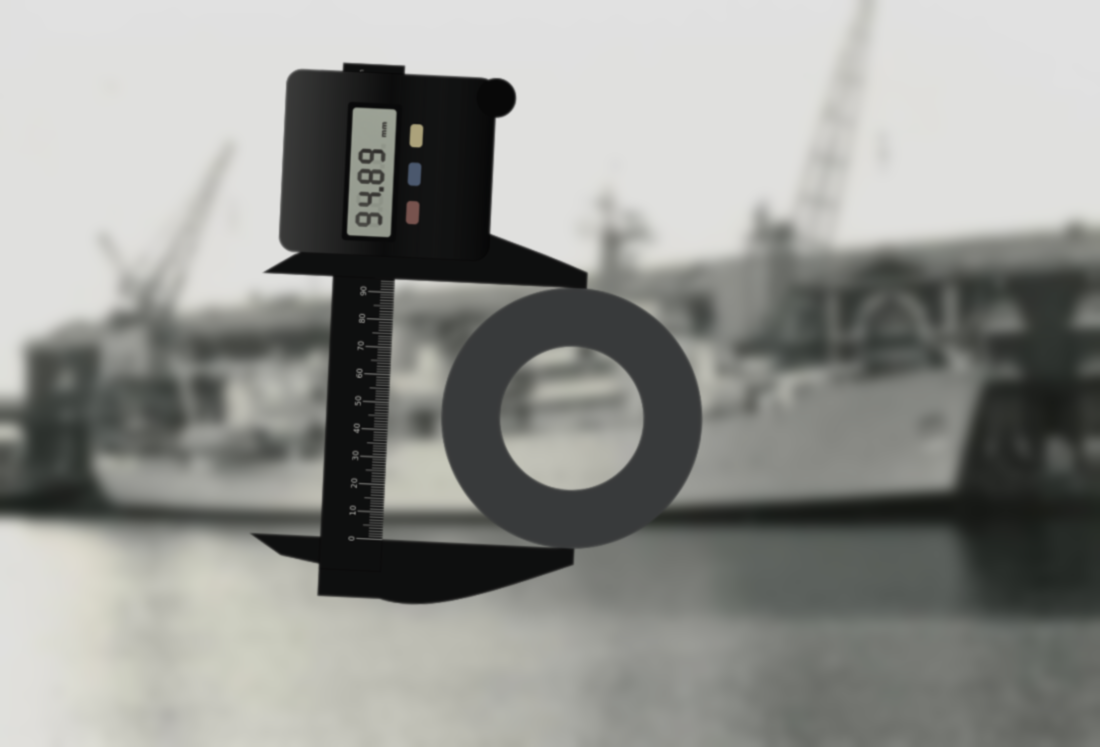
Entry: 94.89; mm
